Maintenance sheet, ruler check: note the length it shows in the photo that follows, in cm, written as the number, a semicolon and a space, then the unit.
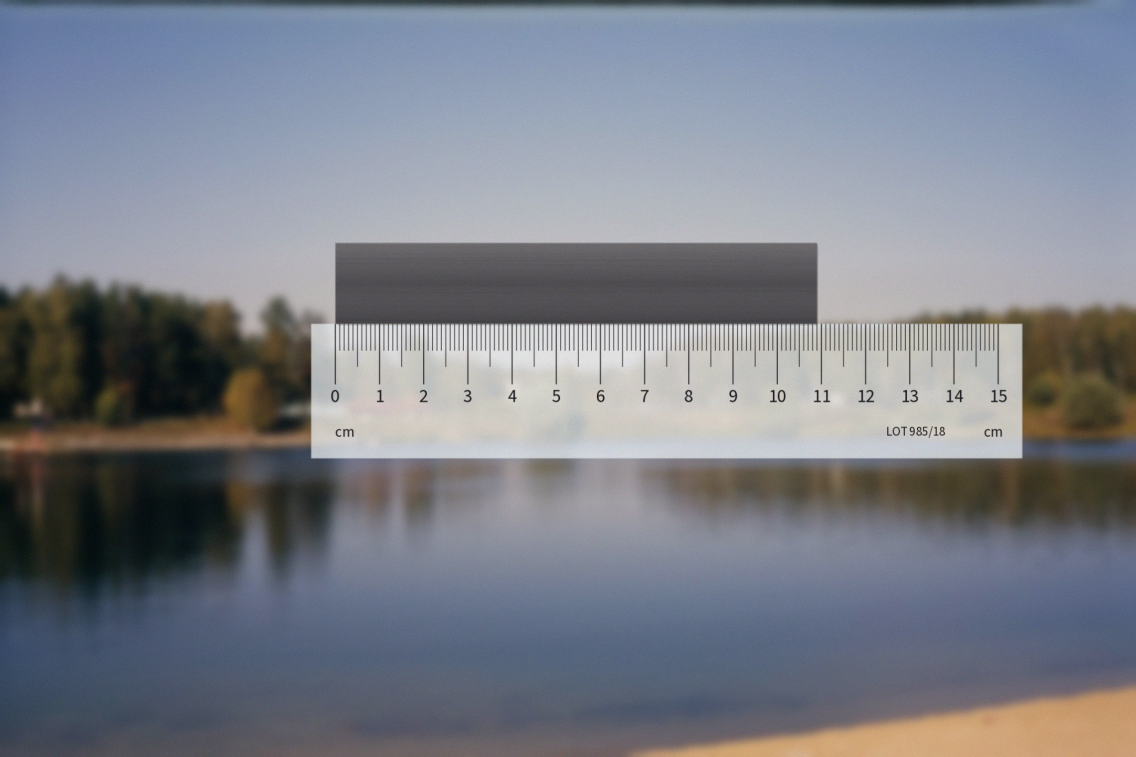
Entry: 10.9; cm
